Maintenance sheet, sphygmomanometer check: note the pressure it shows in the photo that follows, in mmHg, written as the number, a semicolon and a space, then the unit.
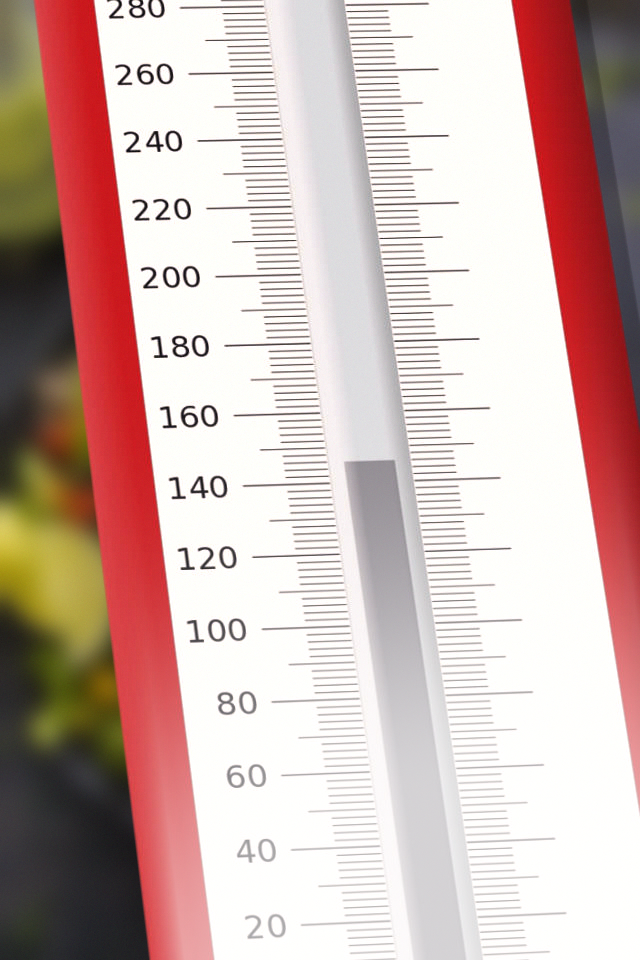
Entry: 146; mmHg
